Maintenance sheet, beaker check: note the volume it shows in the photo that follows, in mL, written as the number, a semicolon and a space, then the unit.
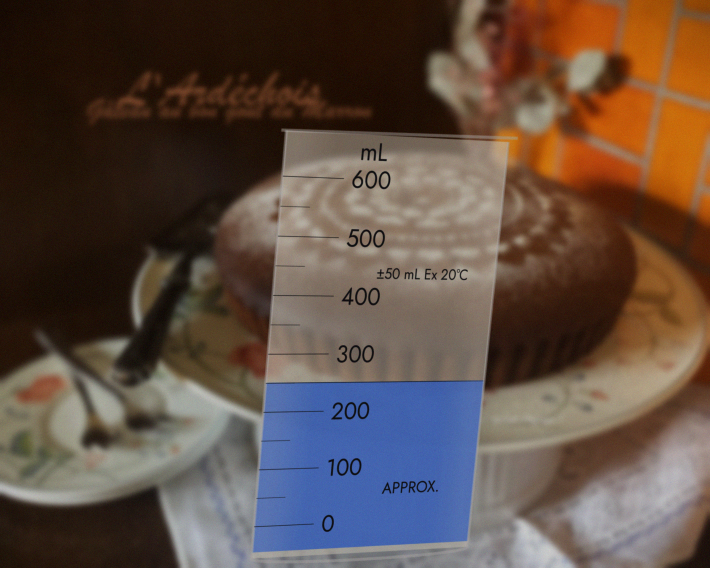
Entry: 250; mL
